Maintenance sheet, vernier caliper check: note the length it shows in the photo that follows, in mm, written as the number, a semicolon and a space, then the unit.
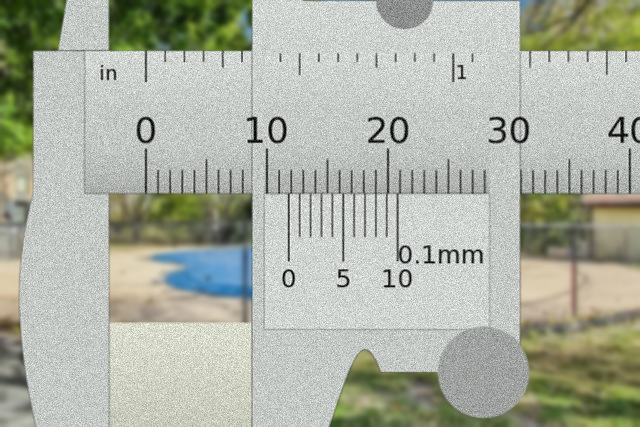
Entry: 11.8; mm
